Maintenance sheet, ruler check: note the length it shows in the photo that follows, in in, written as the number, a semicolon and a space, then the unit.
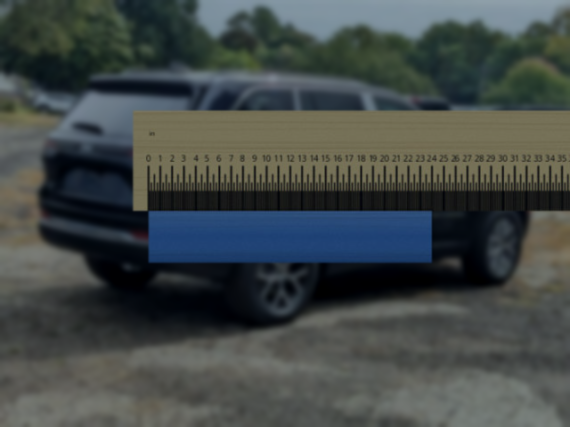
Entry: 24; in
